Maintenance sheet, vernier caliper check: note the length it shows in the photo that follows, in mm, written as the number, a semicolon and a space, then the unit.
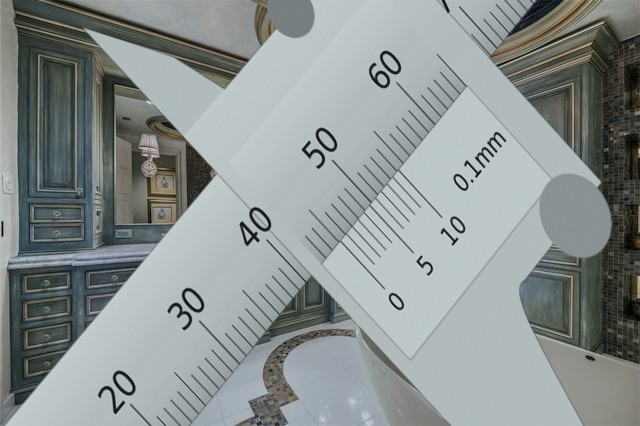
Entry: 45.2; mm
